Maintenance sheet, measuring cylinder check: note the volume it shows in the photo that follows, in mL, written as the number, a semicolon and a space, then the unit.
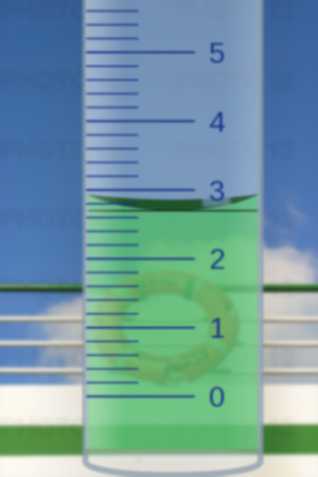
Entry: 2.7; mL
